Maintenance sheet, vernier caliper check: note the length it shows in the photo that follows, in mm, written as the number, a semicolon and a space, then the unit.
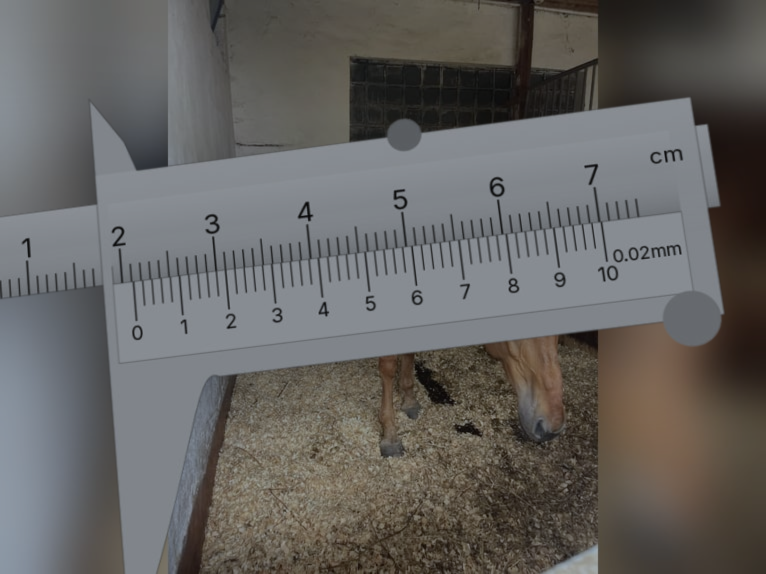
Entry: 21.2; mm
